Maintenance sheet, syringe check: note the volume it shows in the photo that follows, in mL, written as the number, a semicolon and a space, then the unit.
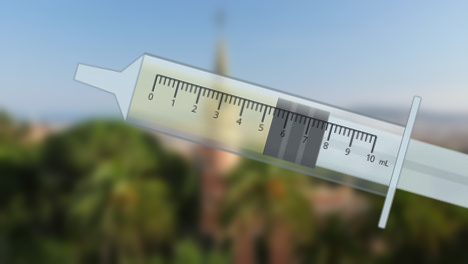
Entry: 5.4; mL
